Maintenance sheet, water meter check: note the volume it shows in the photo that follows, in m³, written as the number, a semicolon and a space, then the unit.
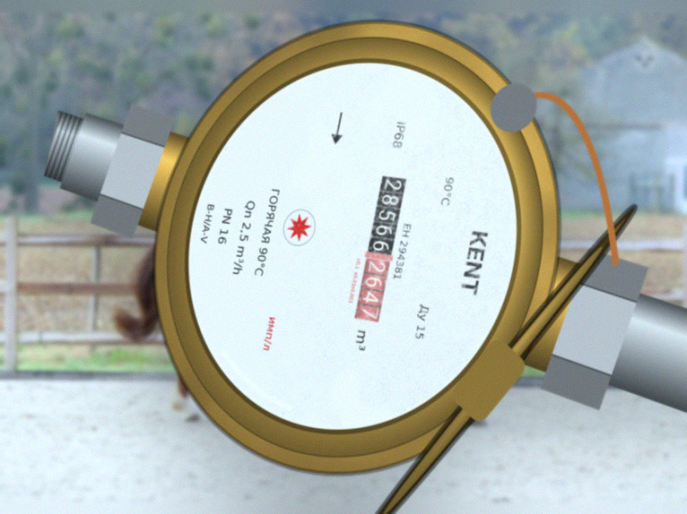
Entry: 28566.2647; m³
